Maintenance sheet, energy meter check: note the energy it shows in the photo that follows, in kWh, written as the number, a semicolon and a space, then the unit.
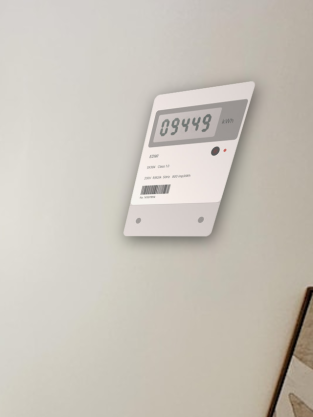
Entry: 9449; kWh
